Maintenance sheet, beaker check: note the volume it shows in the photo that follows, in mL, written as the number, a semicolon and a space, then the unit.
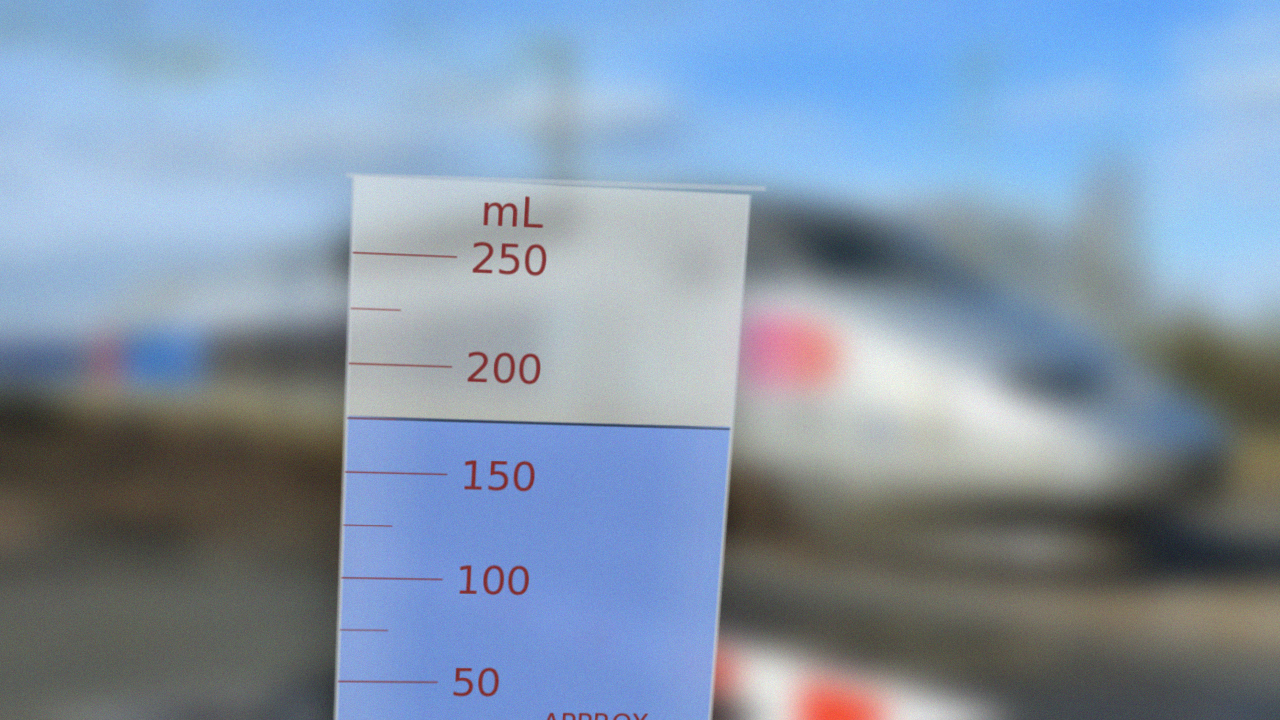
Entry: 175; mL
